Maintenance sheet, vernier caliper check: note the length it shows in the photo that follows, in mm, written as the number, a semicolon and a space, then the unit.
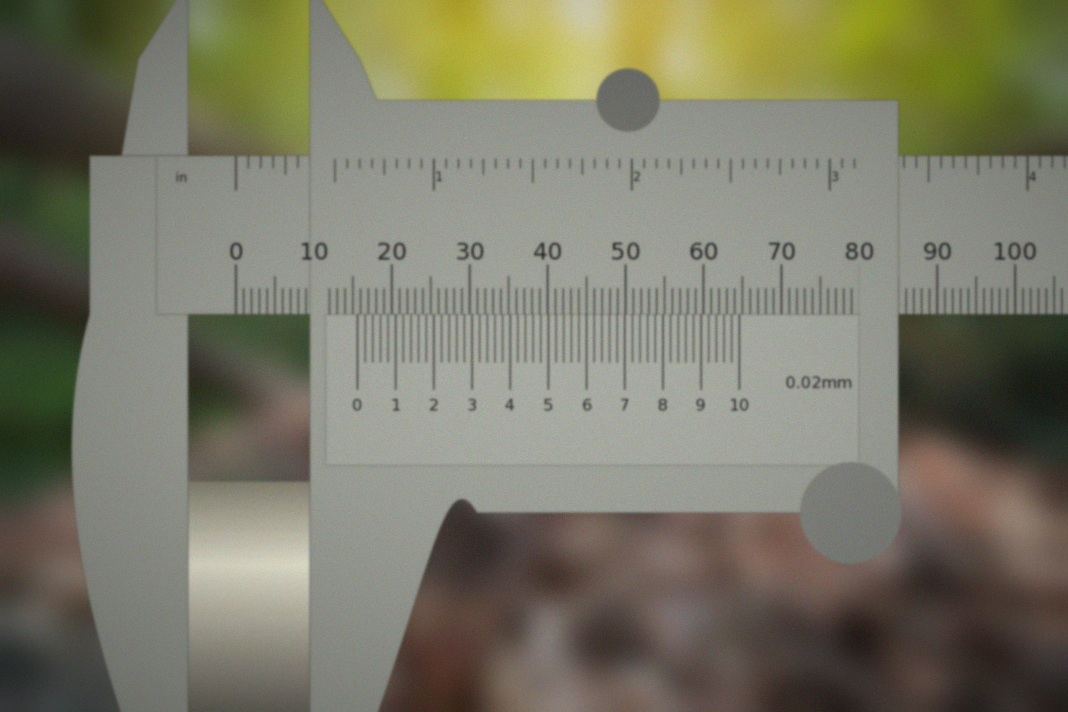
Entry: 15.6; mm
